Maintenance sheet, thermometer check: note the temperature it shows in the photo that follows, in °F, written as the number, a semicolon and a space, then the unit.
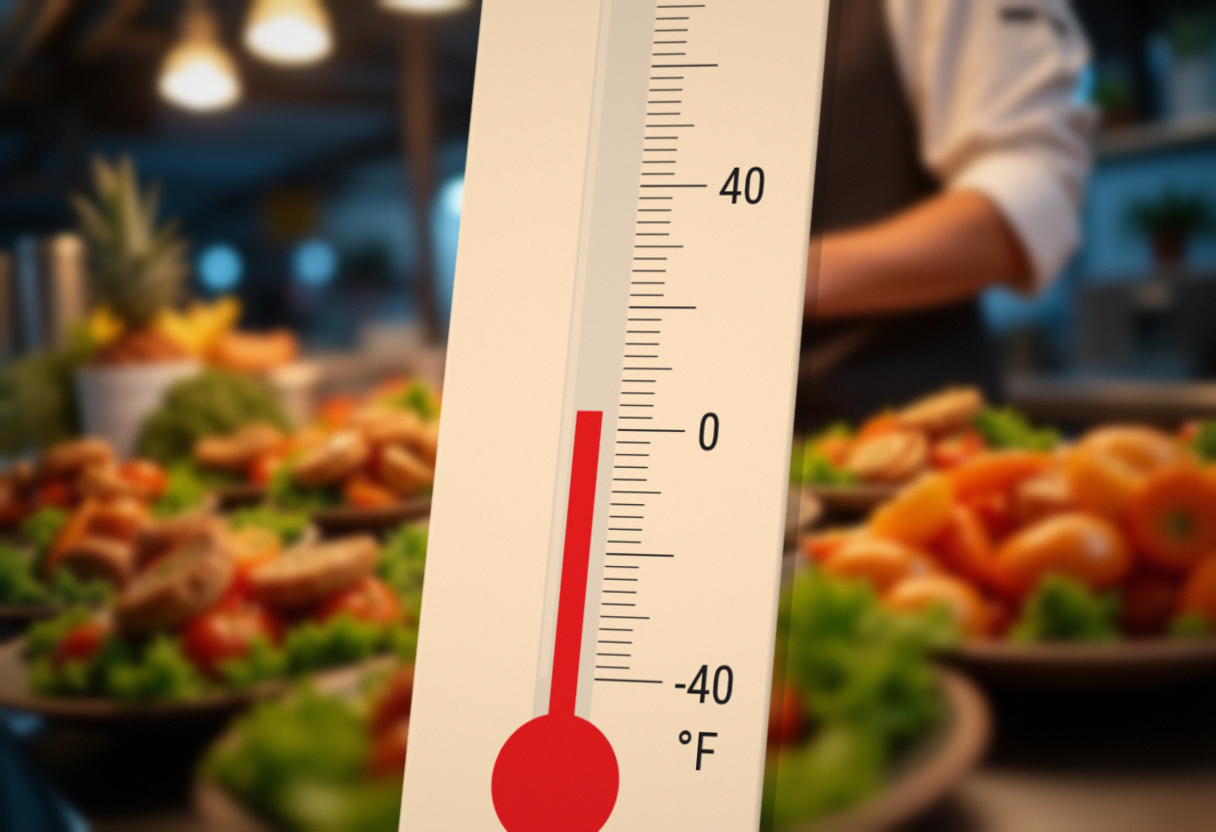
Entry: 3; °F
